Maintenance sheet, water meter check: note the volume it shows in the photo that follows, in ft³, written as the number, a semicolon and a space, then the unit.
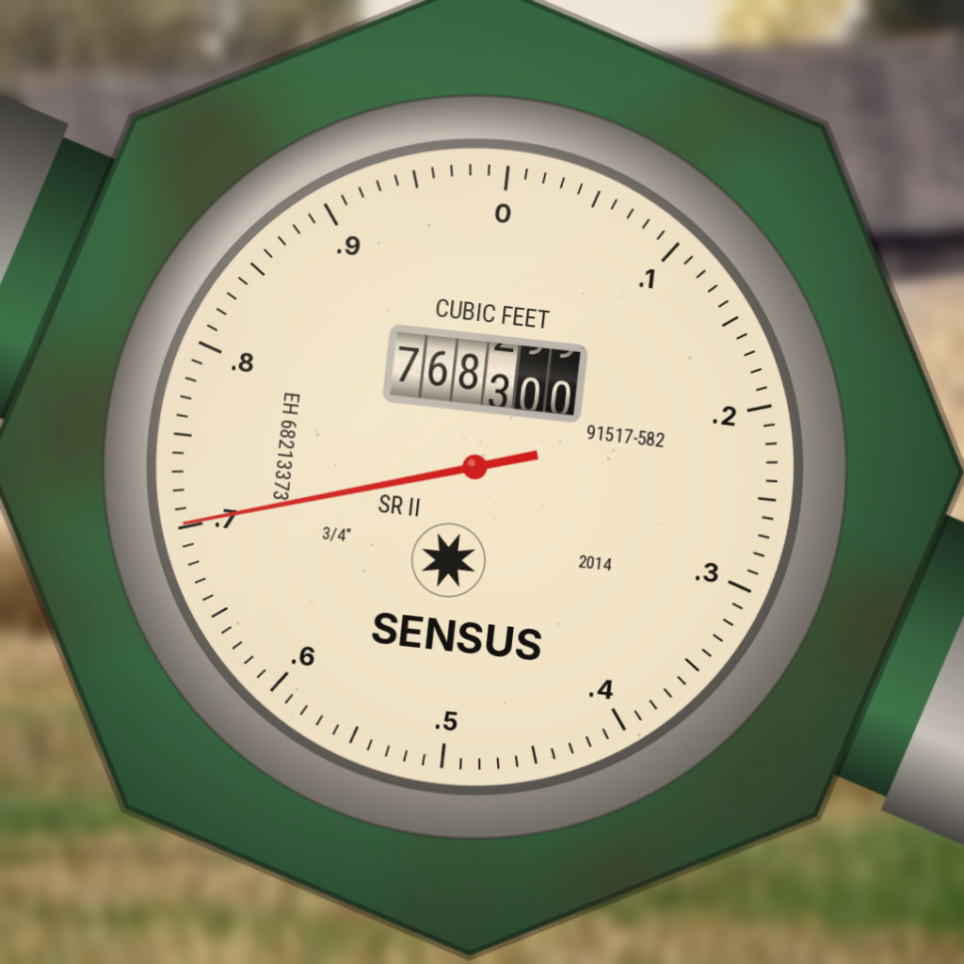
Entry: 768299.70; ft³
